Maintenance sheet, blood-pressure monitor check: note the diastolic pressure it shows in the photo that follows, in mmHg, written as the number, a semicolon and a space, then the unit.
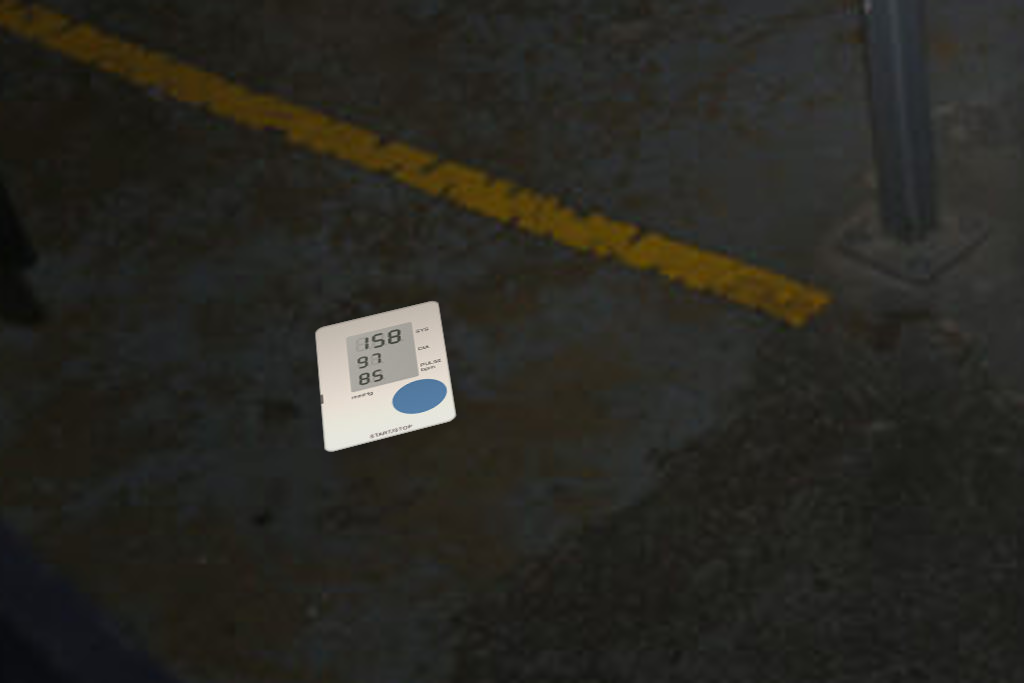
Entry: 97; mmHg
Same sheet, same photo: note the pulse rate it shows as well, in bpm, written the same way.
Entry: 85; bpm
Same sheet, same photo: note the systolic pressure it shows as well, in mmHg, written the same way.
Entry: 158; mmHg
